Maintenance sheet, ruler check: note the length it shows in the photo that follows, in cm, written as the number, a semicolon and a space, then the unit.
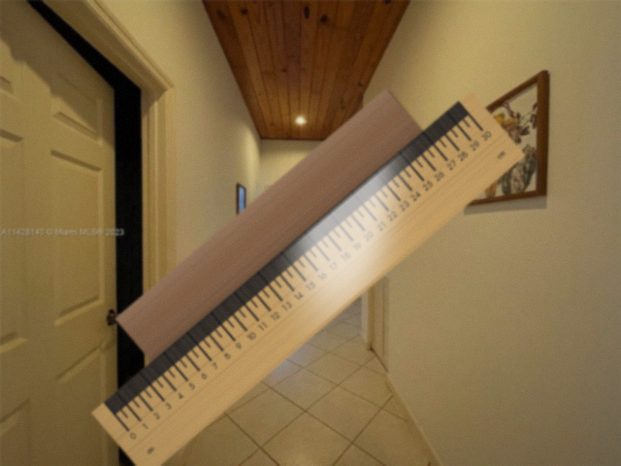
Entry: 23; cm
